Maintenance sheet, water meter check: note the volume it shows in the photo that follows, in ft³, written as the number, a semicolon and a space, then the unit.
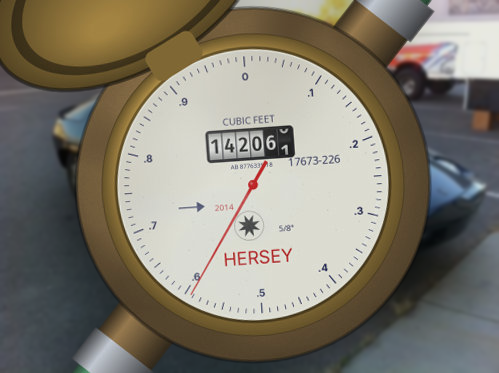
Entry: 142060.59; ft³
